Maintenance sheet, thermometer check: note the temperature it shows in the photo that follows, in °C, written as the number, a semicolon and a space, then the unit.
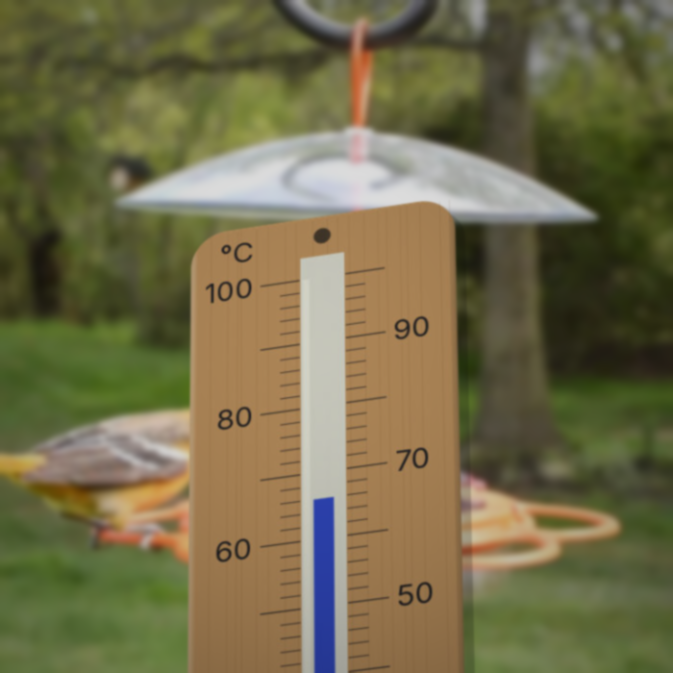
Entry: 66; °C
